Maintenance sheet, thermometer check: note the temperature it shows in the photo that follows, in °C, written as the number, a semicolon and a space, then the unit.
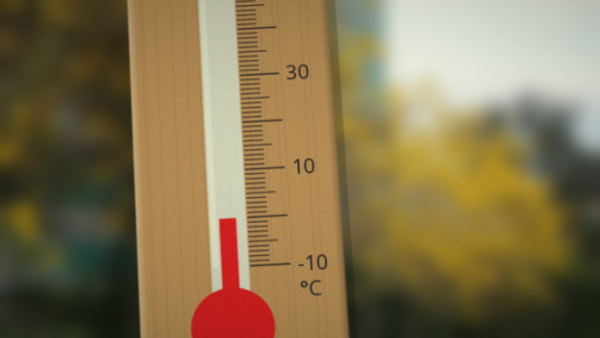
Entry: 0; °C
